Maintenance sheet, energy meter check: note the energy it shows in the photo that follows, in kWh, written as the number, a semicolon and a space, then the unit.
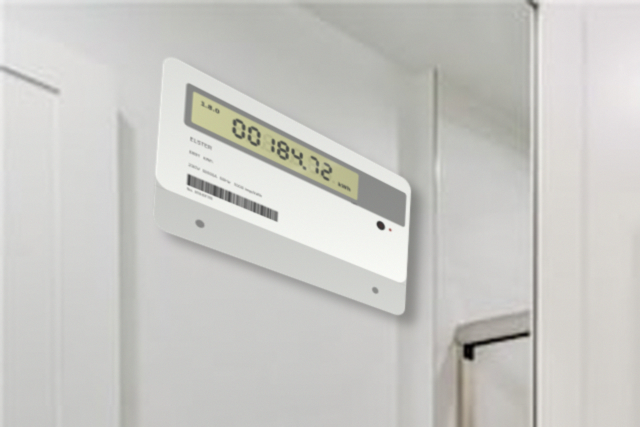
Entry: 184.72; kWh
